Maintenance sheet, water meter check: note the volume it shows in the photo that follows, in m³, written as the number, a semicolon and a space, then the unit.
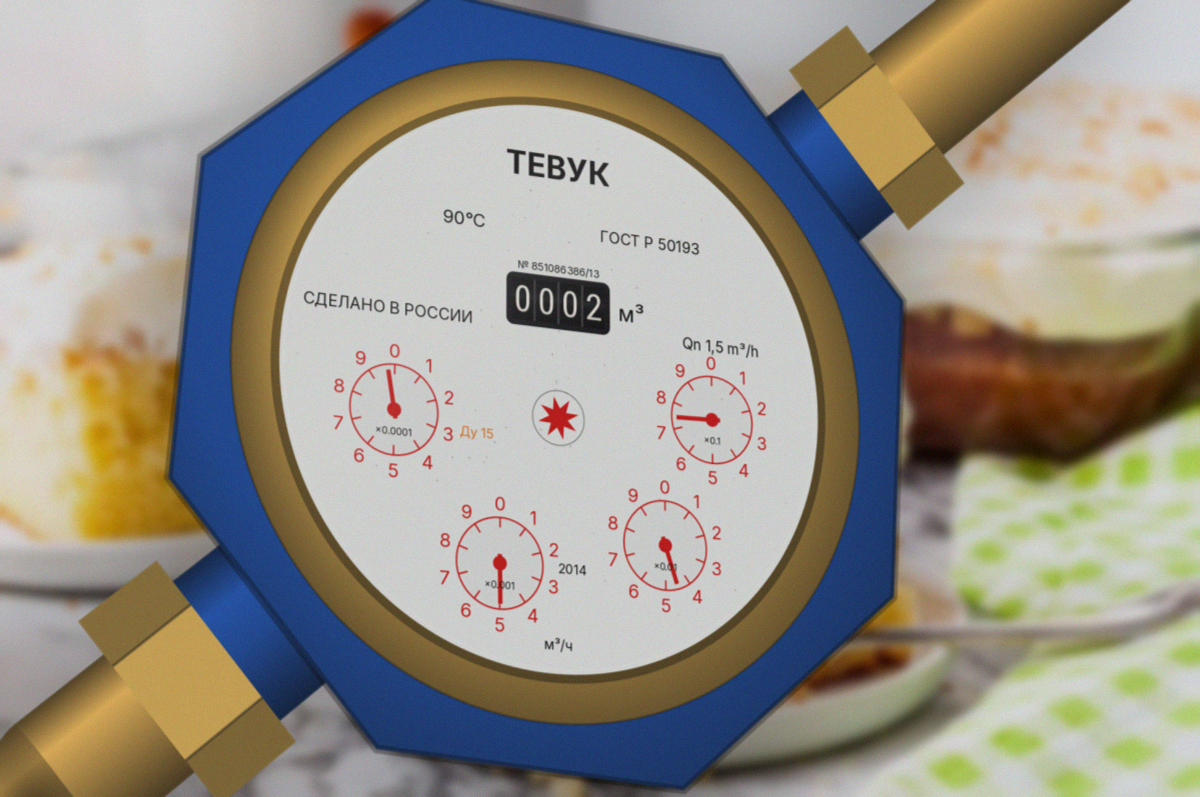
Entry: 2.7449; m³
